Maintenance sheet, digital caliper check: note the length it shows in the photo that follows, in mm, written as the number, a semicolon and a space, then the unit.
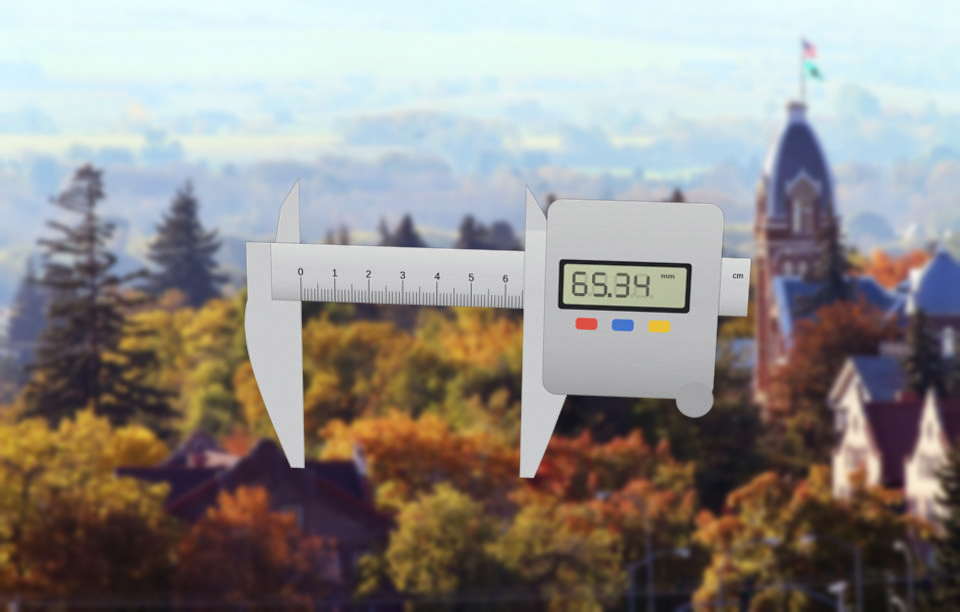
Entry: 65.34; mm
